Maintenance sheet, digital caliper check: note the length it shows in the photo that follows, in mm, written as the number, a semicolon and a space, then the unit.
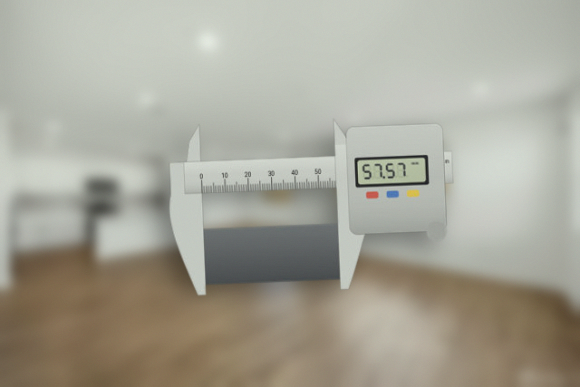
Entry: 57.57; mm
